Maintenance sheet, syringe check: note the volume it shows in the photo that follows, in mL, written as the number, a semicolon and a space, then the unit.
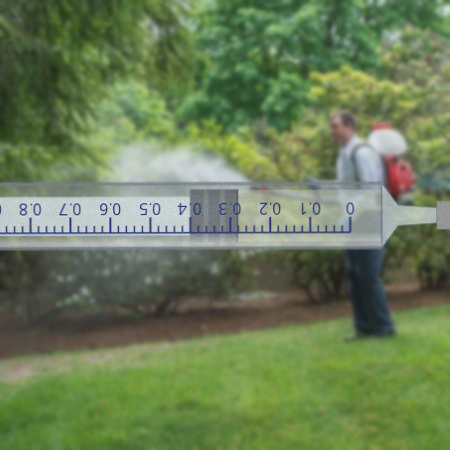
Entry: 0.28; mL
